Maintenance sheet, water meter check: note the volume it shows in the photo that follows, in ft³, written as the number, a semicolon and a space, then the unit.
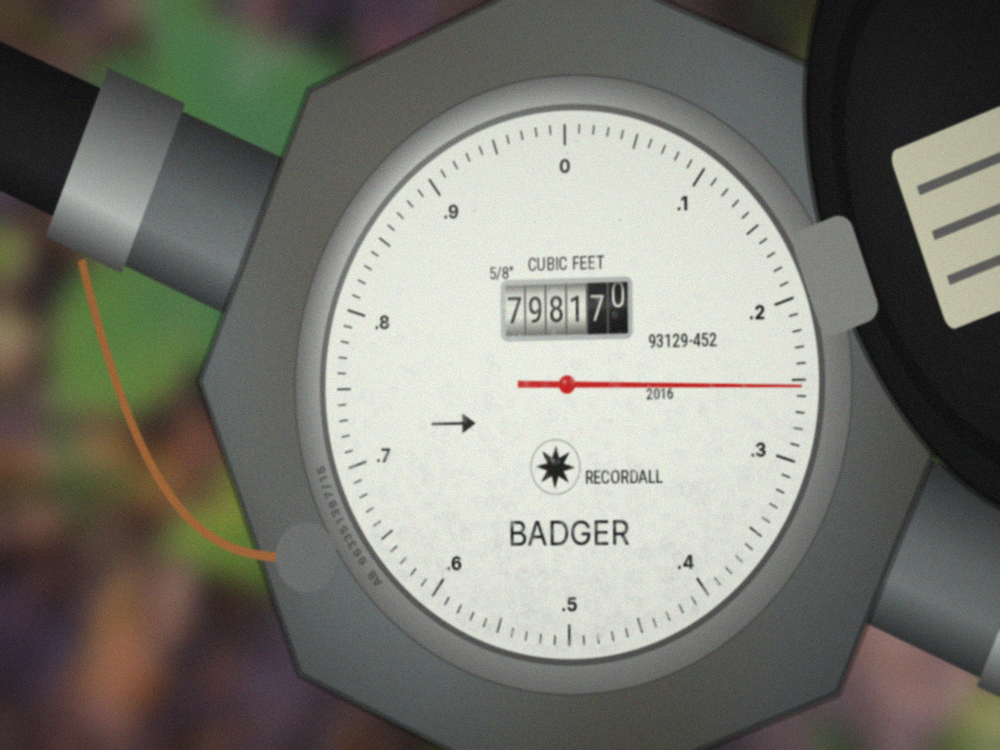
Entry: 798170.25; ft³
